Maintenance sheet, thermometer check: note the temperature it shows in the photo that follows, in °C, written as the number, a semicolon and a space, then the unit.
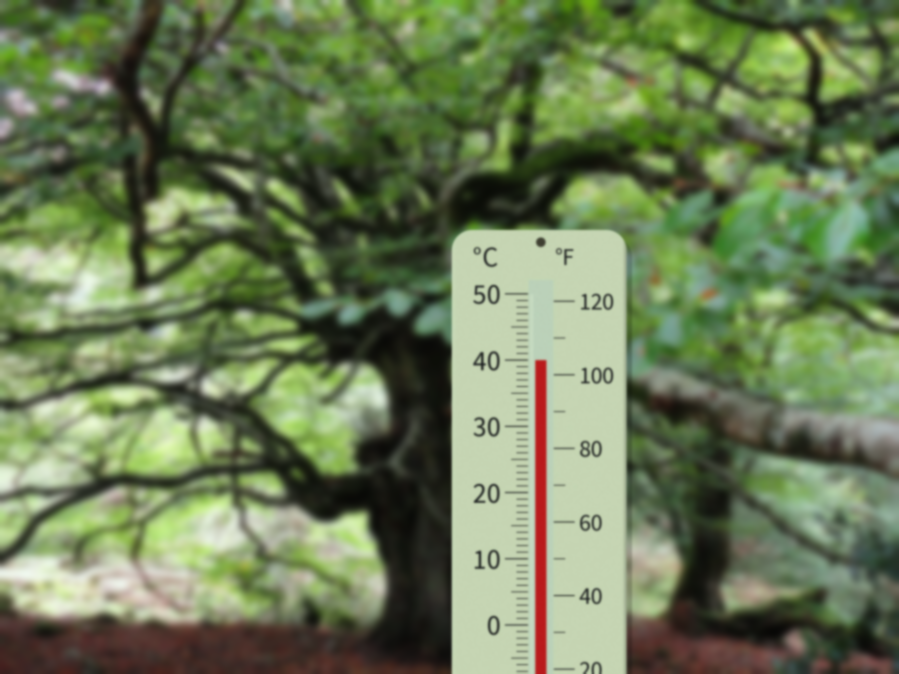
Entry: 40; °C
